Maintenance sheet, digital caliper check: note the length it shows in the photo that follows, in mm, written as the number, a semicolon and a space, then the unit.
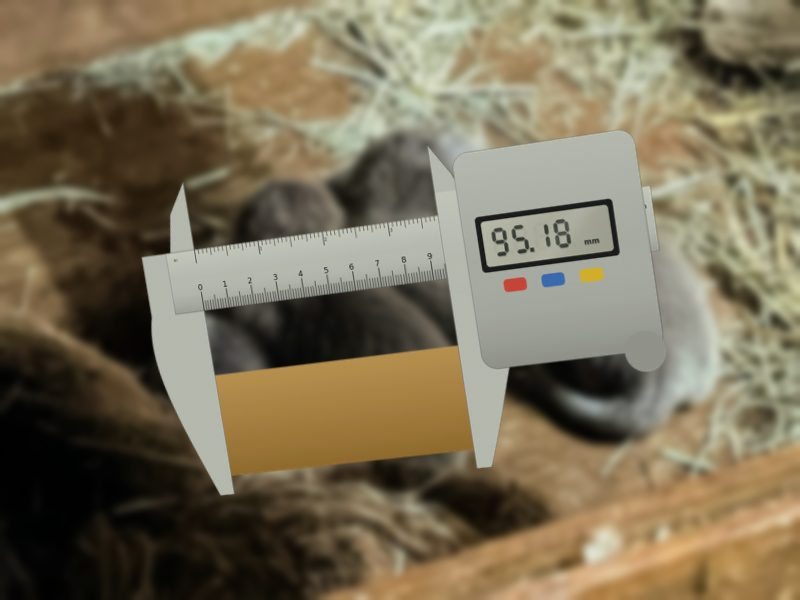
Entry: 95.18; mm
